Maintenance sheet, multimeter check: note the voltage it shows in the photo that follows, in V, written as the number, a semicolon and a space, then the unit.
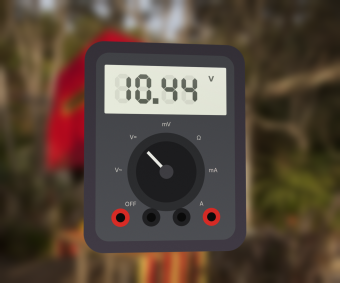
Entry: 10.44; V
